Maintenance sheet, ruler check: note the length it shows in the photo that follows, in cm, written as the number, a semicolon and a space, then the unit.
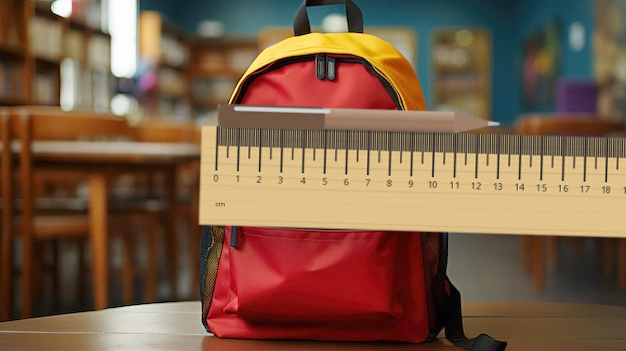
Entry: 13; cm
